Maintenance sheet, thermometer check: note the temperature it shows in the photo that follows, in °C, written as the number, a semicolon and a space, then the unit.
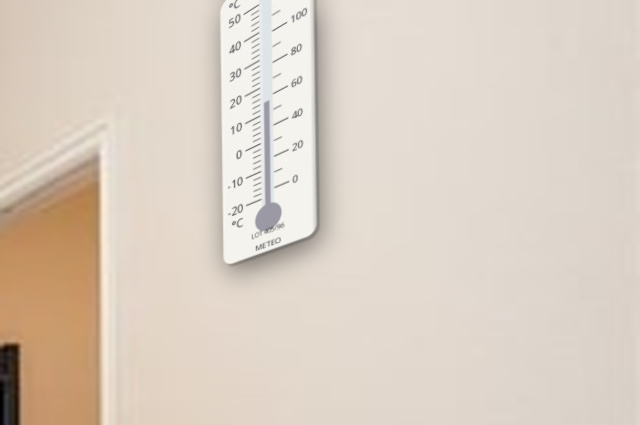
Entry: 14; °C
